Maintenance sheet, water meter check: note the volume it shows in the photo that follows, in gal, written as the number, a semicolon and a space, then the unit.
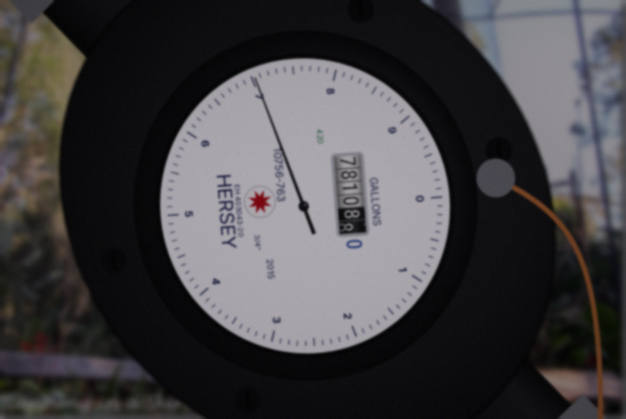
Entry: 7810877.0; gal
